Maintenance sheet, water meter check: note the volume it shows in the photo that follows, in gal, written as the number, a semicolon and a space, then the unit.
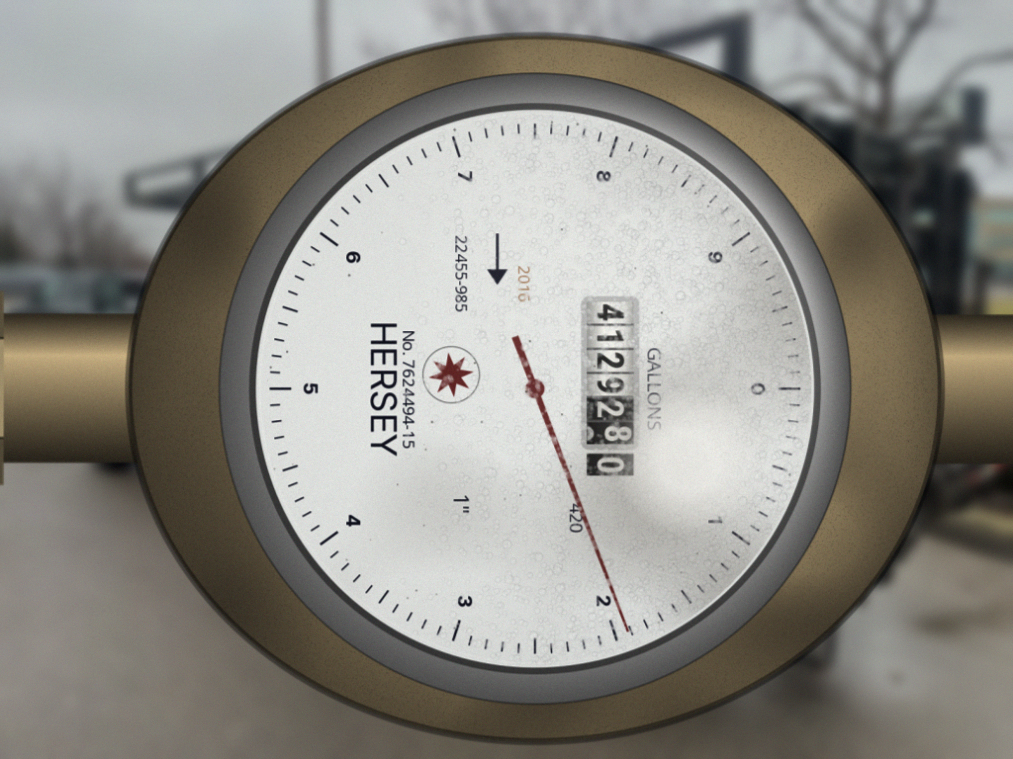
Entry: 4129281.9; gal
